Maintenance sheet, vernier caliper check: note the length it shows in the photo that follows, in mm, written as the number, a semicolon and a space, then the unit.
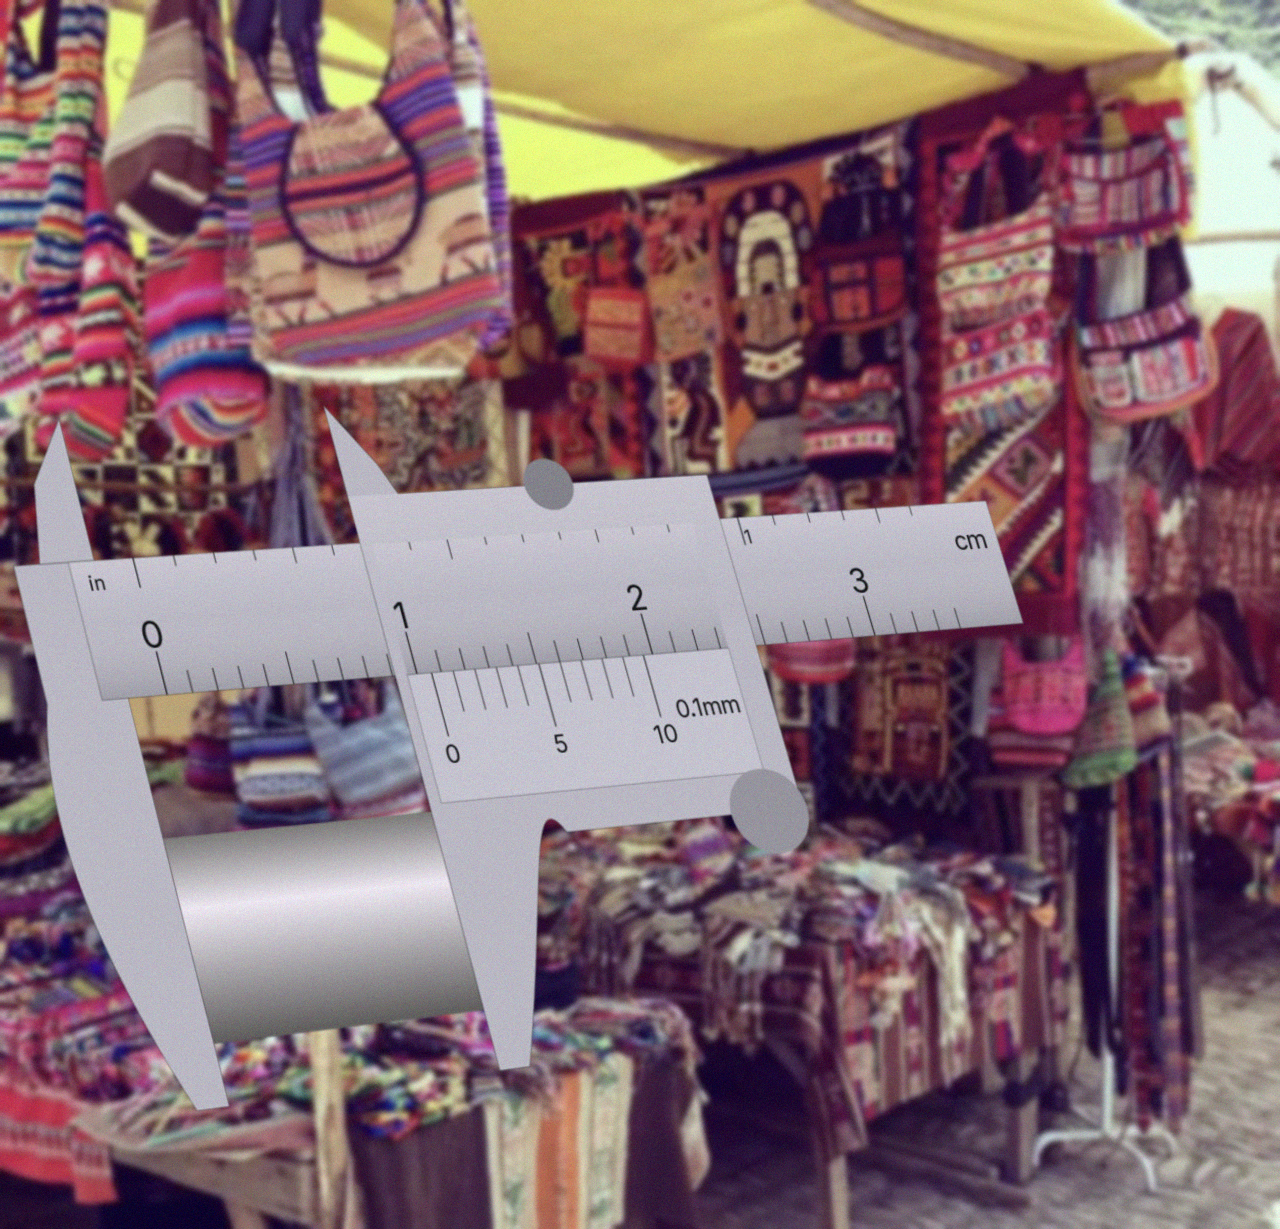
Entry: 10.6; mm
